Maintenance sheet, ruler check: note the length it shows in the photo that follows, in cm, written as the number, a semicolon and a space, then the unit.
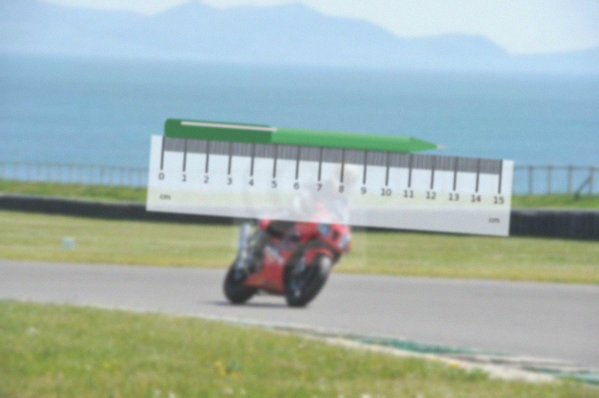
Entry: 12.5; cm
